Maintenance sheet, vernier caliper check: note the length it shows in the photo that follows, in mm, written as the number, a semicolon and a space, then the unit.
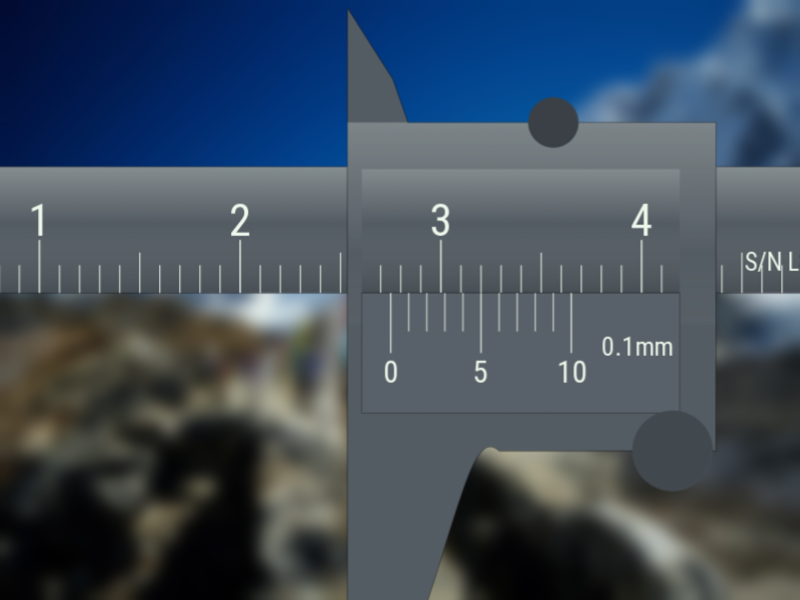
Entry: 27.5; mm
